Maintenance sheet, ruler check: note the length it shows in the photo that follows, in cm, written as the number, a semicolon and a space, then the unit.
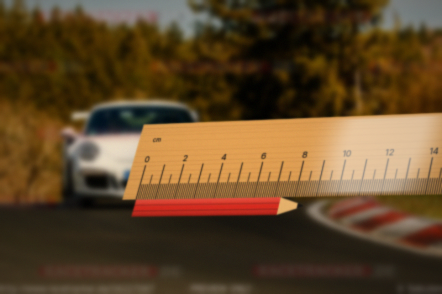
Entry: 8.5; cm
